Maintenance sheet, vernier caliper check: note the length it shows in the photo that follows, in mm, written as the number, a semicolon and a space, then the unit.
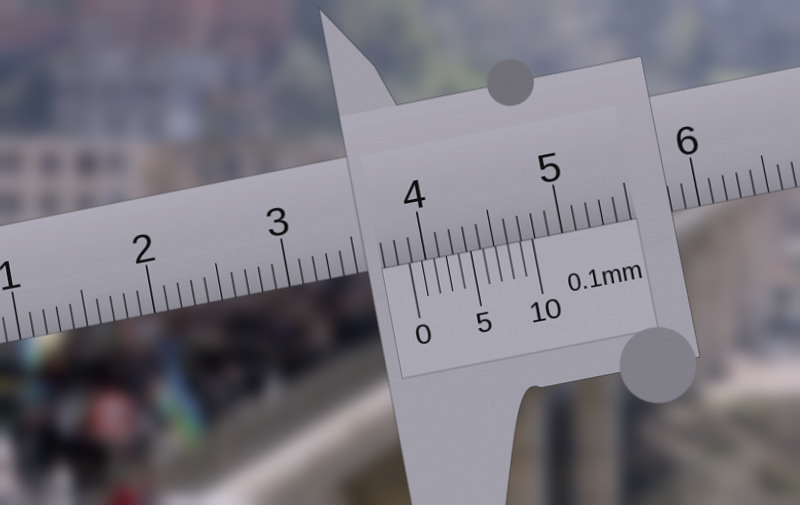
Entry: 38.8; mm
